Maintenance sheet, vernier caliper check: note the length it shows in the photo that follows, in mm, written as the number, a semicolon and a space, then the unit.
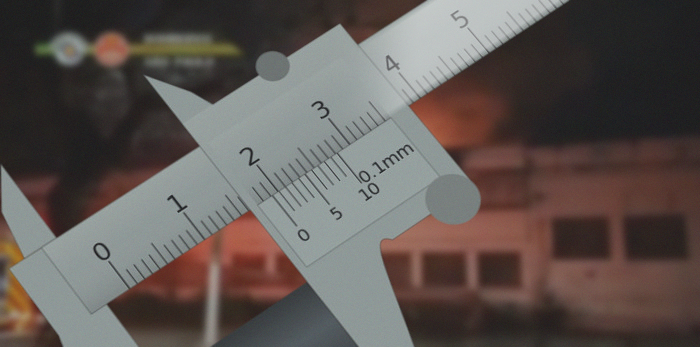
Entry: 19.2; mm
